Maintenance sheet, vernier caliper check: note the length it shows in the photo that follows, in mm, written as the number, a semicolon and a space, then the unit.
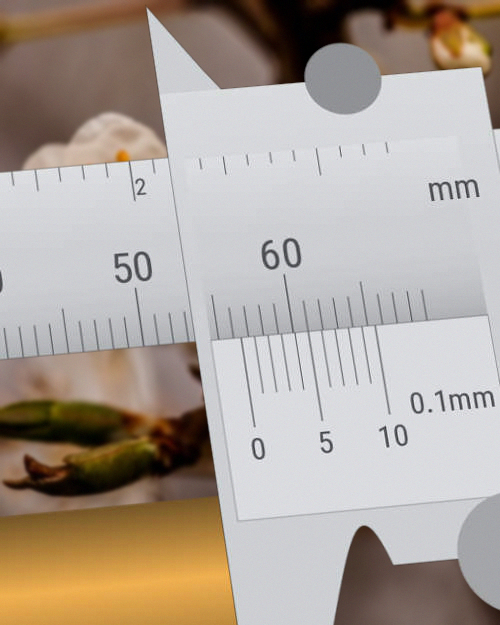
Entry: 56.5; mm
